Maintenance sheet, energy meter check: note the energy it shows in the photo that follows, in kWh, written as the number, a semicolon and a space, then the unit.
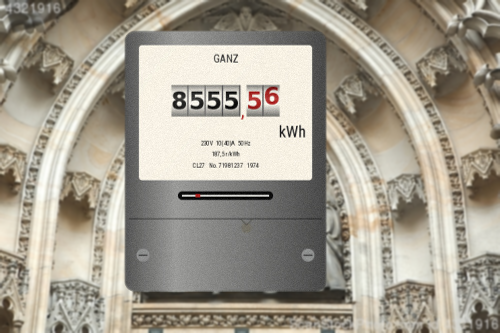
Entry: 8555.56; kWh
